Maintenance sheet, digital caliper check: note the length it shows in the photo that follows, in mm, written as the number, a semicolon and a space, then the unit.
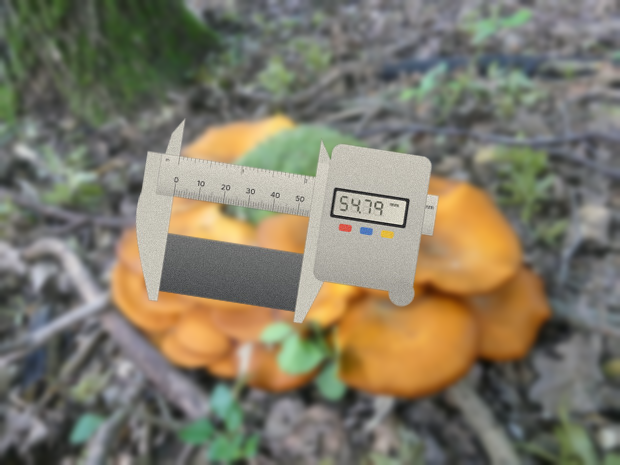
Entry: 54.79; mm
